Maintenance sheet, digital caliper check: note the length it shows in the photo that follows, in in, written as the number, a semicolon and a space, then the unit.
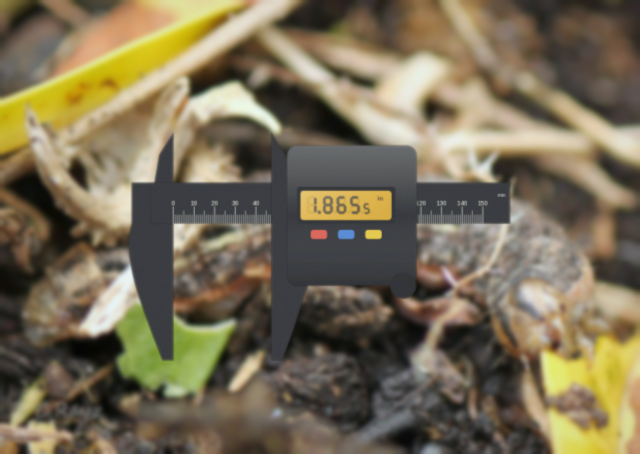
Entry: 1.8655; in
